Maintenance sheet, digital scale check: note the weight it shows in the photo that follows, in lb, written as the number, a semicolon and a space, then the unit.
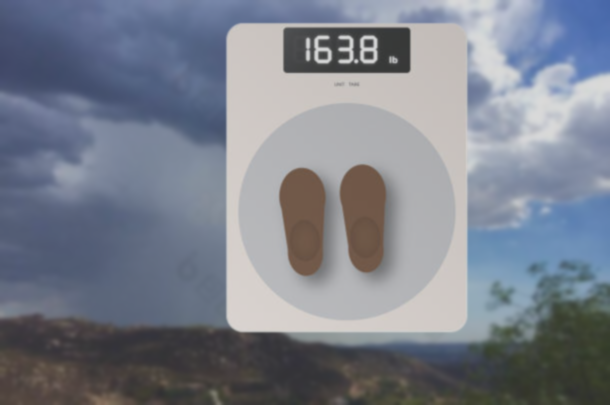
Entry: 163.8; lb
